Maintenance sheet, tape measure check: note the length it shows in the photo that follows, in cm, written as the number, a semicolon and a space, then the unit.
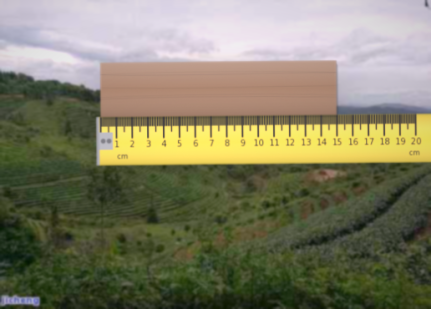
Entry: 15; cm
